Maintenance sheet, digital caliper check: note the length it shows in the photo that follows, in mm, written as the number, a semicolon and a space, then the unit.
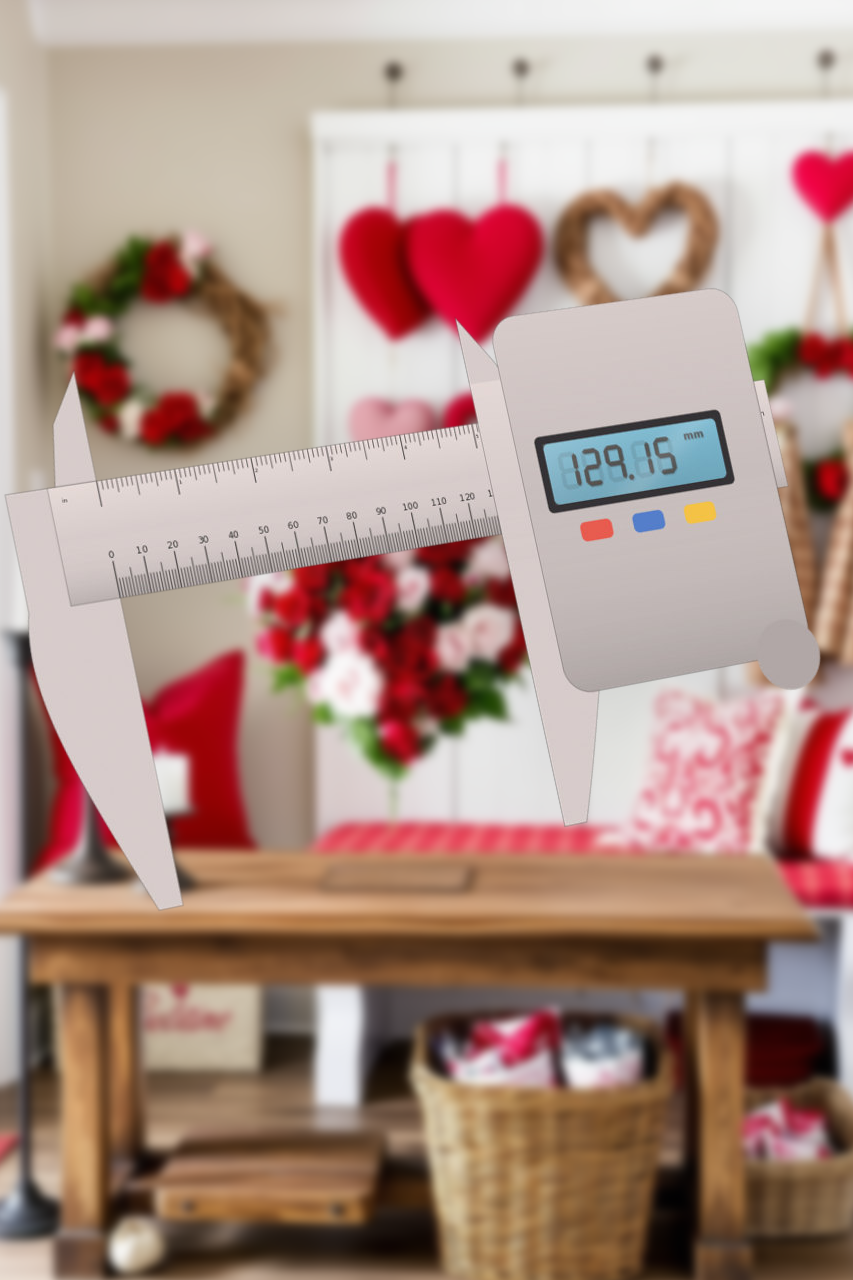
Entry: 129.15; mm
